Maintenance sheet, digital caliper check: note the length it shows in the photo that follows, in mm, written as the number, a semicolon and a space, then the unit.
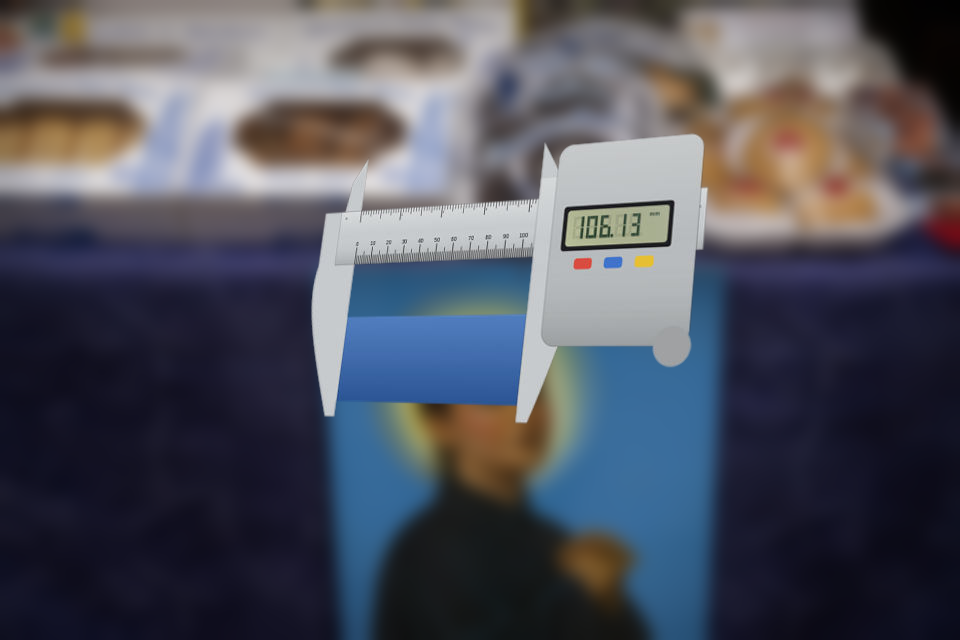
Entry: 106.13; mm
